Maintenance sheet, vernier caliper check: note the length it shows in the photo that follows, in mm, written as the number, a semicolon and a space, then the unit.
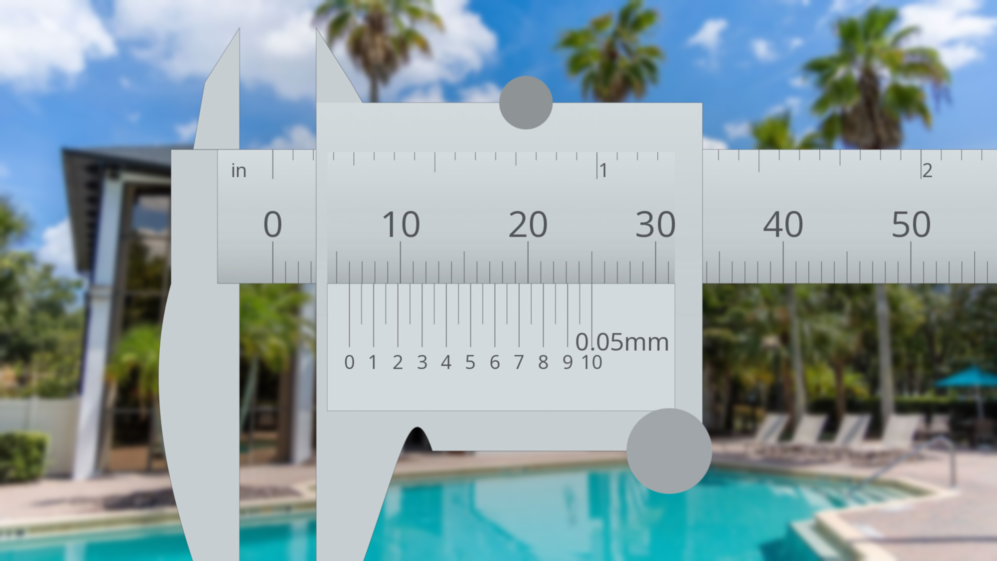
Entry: 6.0; mm
